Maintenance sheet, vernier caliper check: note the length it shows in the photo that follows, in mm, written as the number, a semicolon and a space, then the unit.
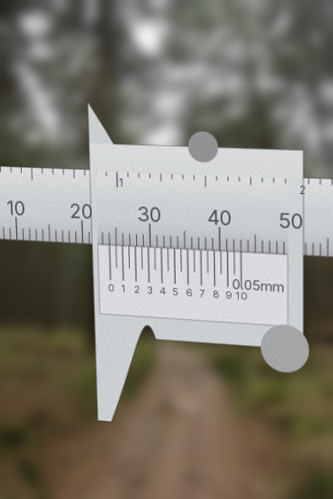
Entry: 24.0; mm
